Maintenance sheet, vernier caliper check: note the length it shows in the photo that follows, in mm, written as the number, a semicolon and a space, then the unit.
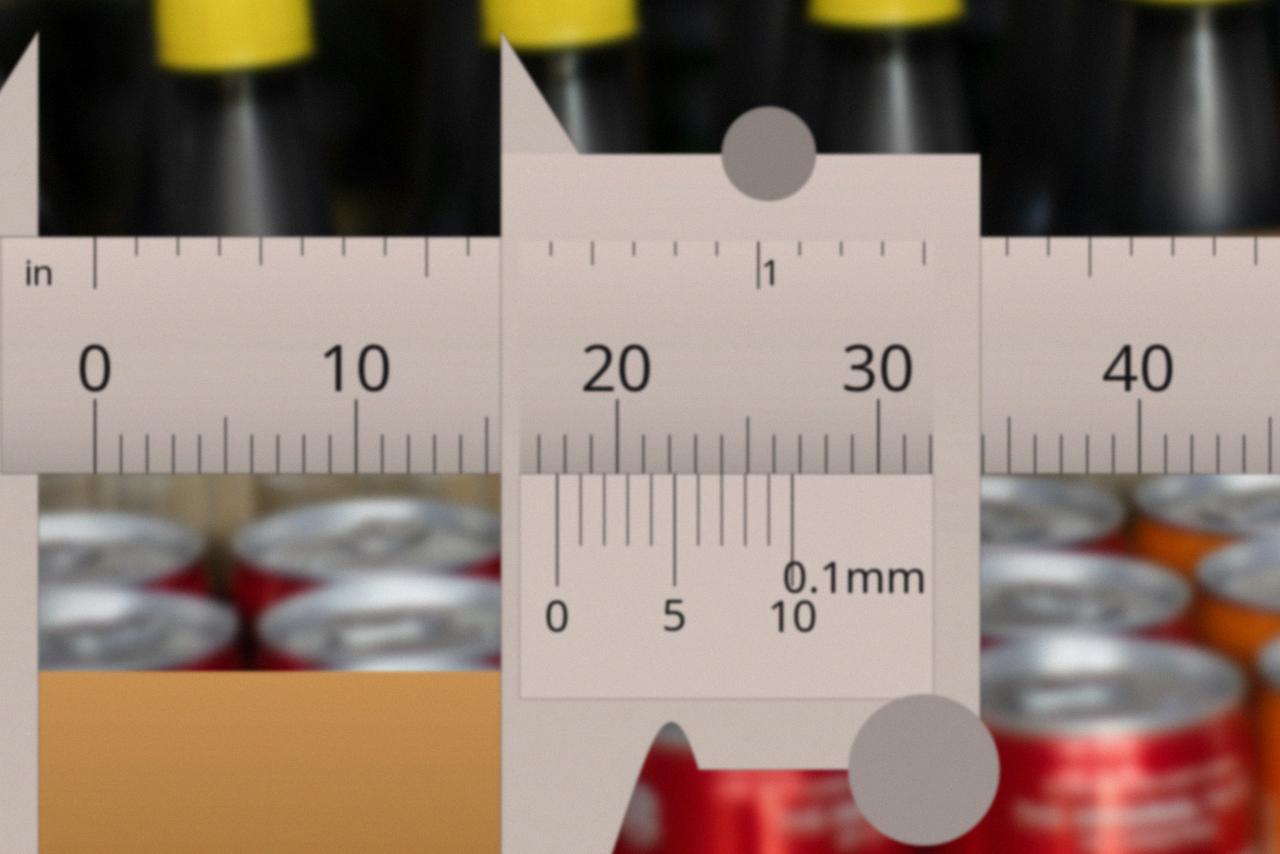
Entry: 17.7; mm
